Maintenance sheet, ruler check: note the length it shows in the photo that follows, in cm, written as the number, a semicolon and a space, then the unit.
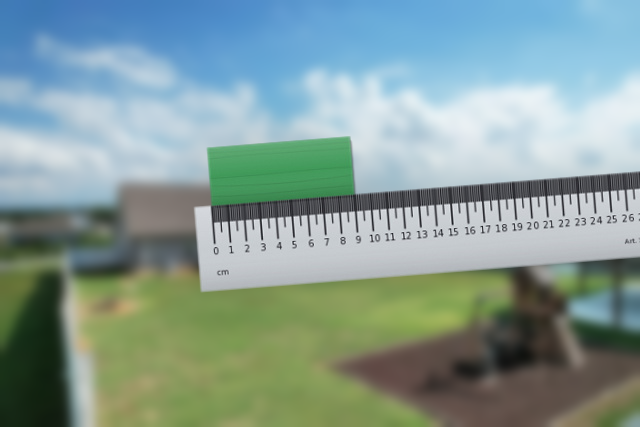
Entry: 9; cm
